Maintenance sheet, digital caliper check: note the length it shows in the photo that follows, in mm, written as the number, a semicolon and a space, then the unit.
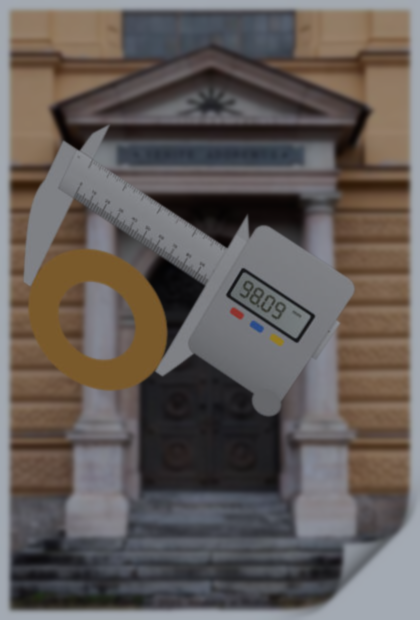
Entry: 98.09; mm
